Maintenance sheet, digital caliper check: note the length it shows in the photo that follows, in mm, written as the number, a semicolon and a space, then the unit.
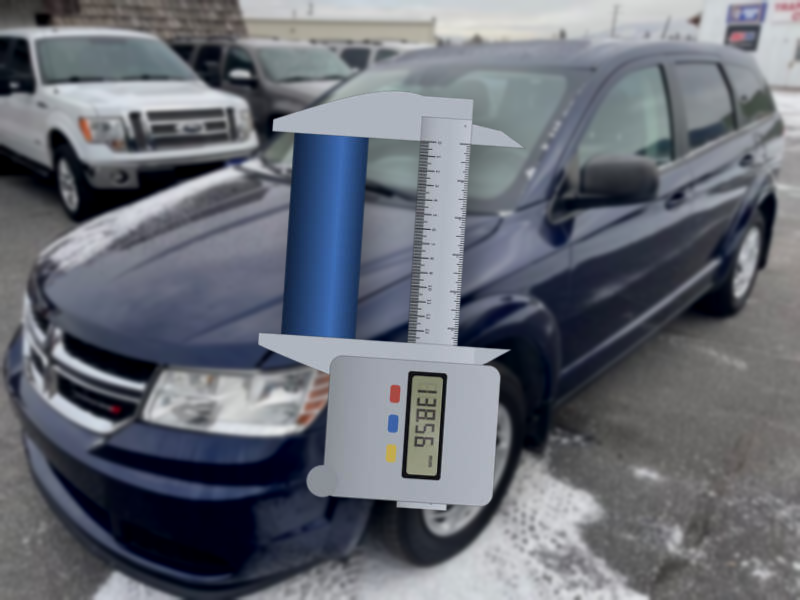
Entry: 138.56; mm
